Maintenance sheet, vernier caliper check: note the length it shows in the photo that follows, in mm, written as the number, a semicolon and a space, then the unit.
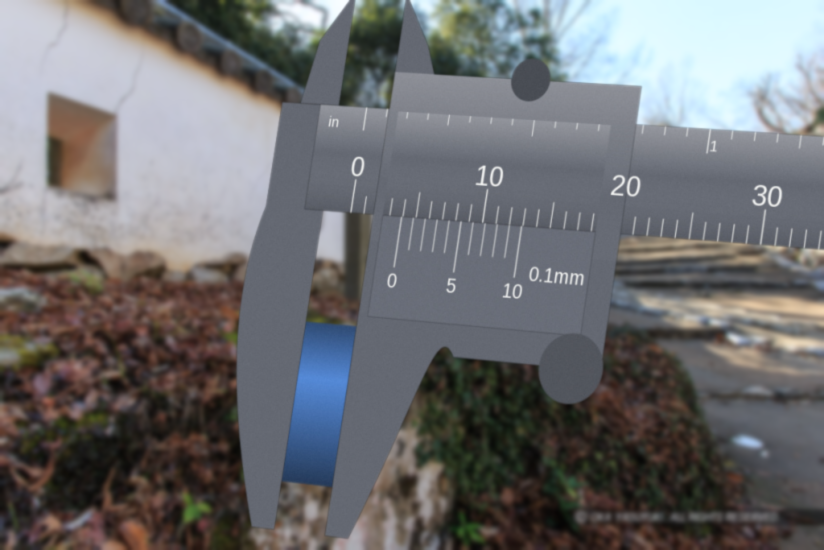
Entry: 3.9; mm
